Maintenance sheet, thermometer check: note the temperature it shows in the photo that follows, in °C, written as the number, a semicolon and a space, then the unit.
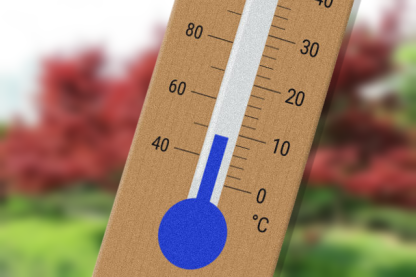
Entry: 9; °C
